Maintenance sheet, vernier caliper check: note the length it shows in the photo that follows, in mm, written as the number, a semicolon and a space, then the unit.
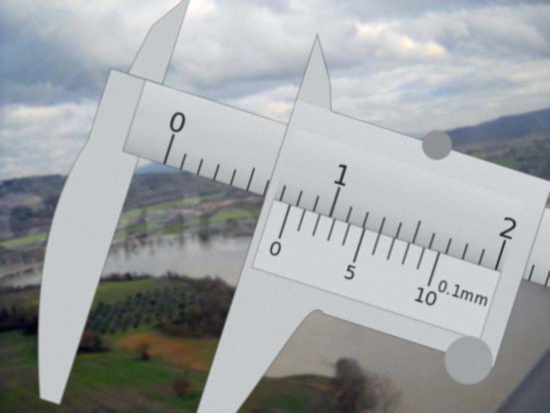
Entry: 7.6; mm
